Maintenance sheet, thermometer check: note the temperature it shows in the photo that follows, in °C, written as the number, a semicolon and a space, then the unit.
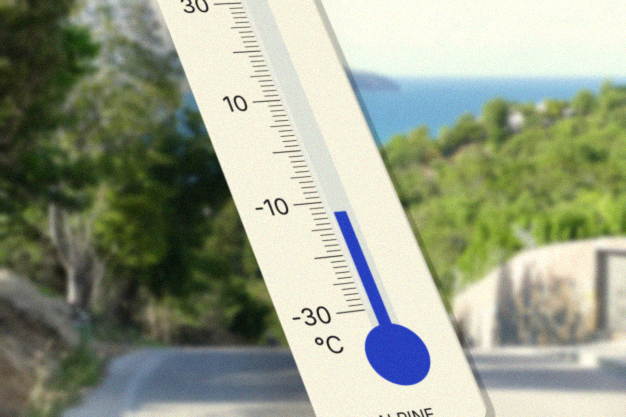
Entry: -12; °C
